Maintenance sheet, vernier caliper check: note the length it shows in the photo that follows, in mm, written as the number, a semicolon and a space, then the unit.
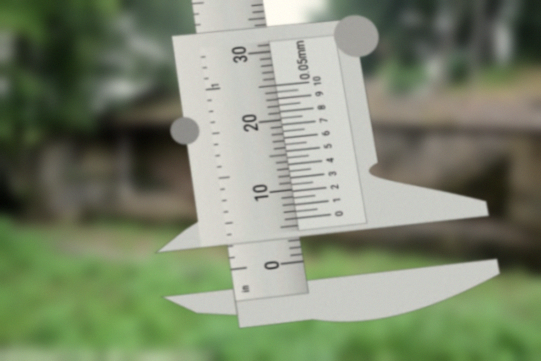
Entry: 6.0; mm
